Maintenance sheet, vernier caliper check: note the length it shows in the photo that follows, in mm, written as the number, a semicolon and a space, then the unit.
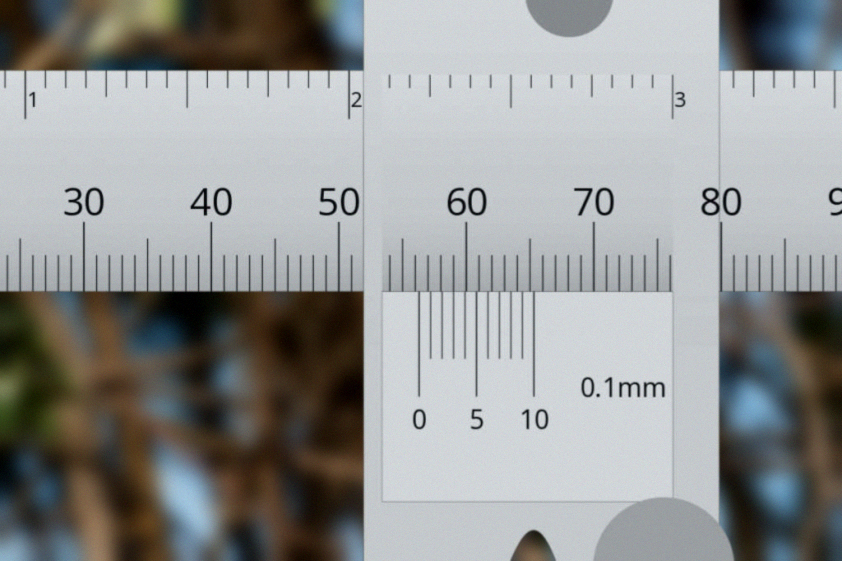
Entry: 56.3; mm
